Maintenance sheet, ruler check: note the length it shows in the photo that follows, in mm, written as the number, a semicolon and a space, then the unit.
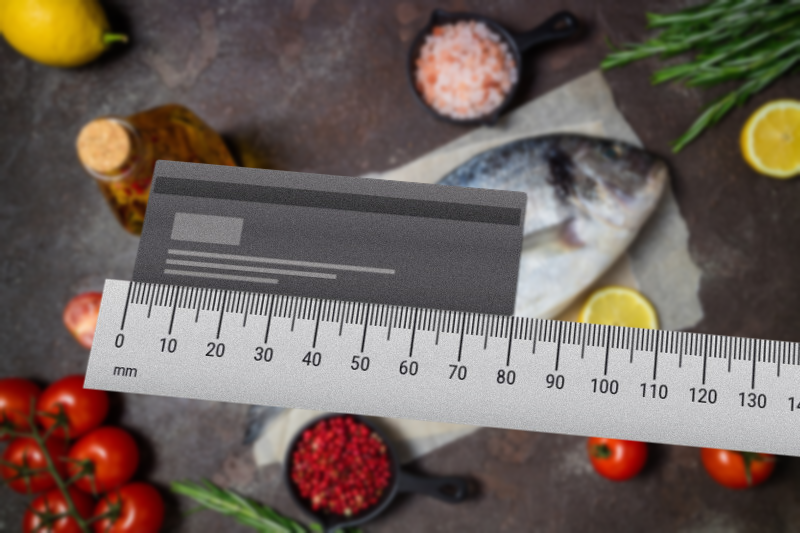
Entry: 80; mm
